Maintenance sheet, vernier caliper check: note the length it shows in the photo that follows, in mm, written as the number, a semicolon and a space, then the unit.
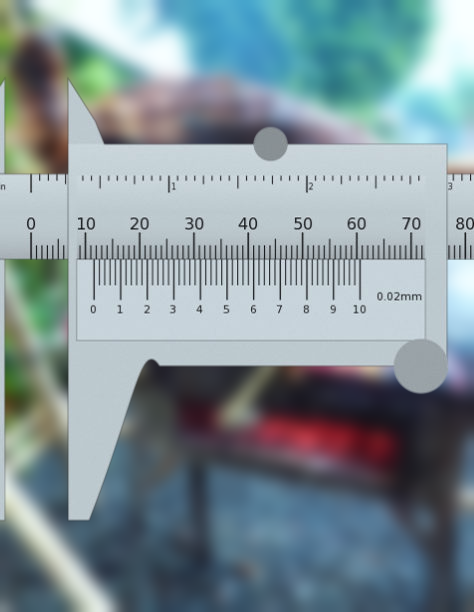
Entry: 11.6; mm
